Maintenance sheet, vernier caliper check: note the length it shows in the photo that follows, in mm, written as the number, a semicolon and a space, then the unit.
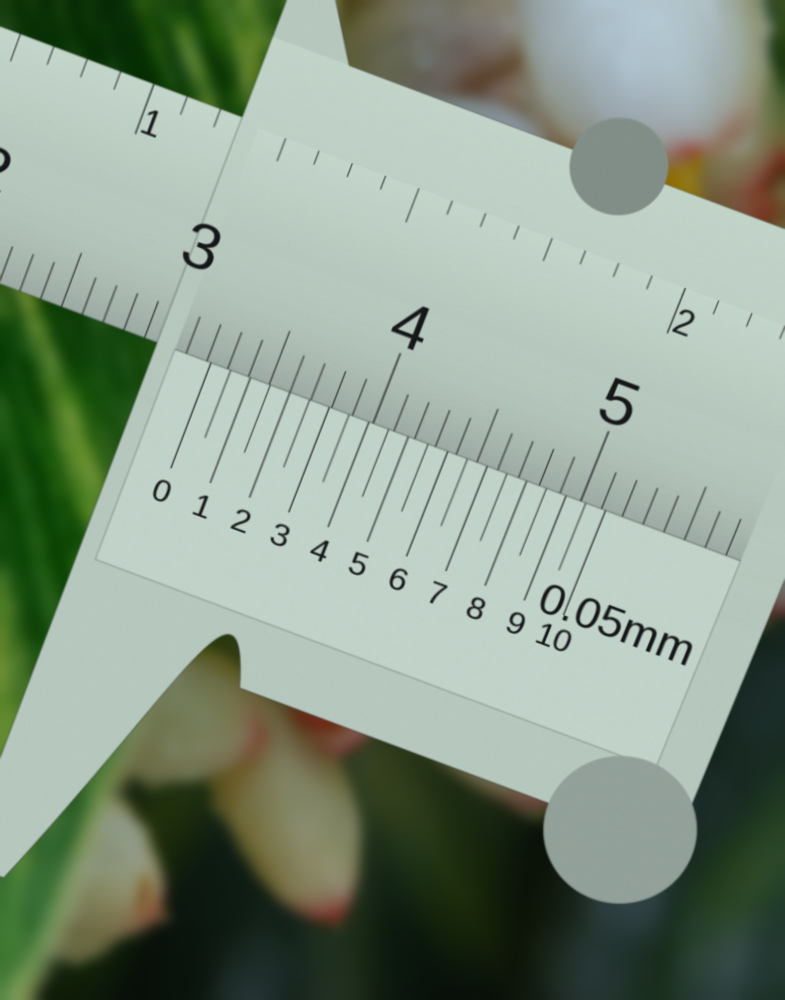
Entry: 32.2; mm
